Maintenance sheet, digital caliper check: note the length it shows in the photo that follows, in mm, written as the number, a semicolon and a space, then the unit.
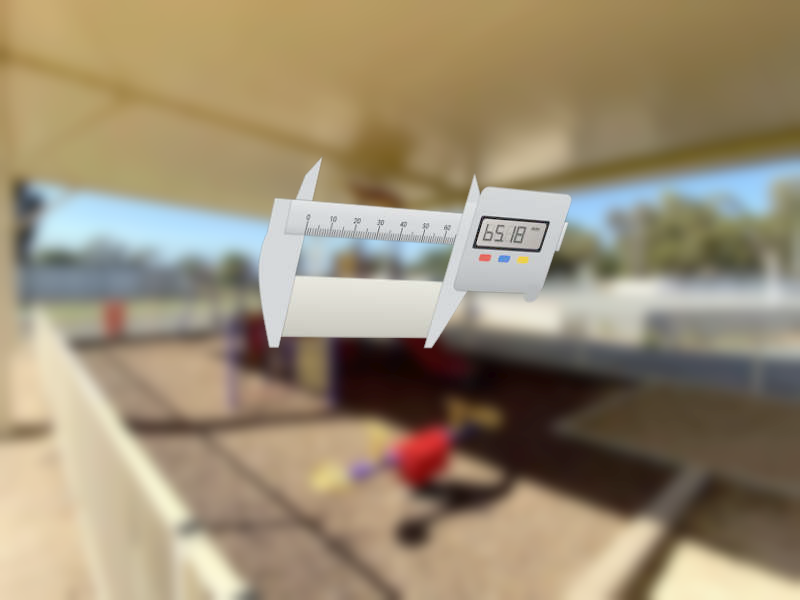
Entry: 65.18; mm
